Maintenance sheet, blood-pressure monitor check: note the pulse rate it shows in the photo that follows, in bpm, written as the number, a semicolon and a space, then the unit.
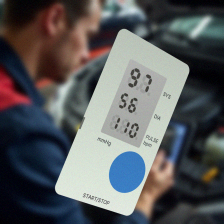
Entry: 110; bpm
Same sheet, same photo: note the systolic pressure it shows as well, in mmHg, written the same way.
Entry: 97; mmHg
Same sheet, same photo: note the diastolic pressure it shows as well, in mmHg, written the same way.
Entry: 56; mmHg
